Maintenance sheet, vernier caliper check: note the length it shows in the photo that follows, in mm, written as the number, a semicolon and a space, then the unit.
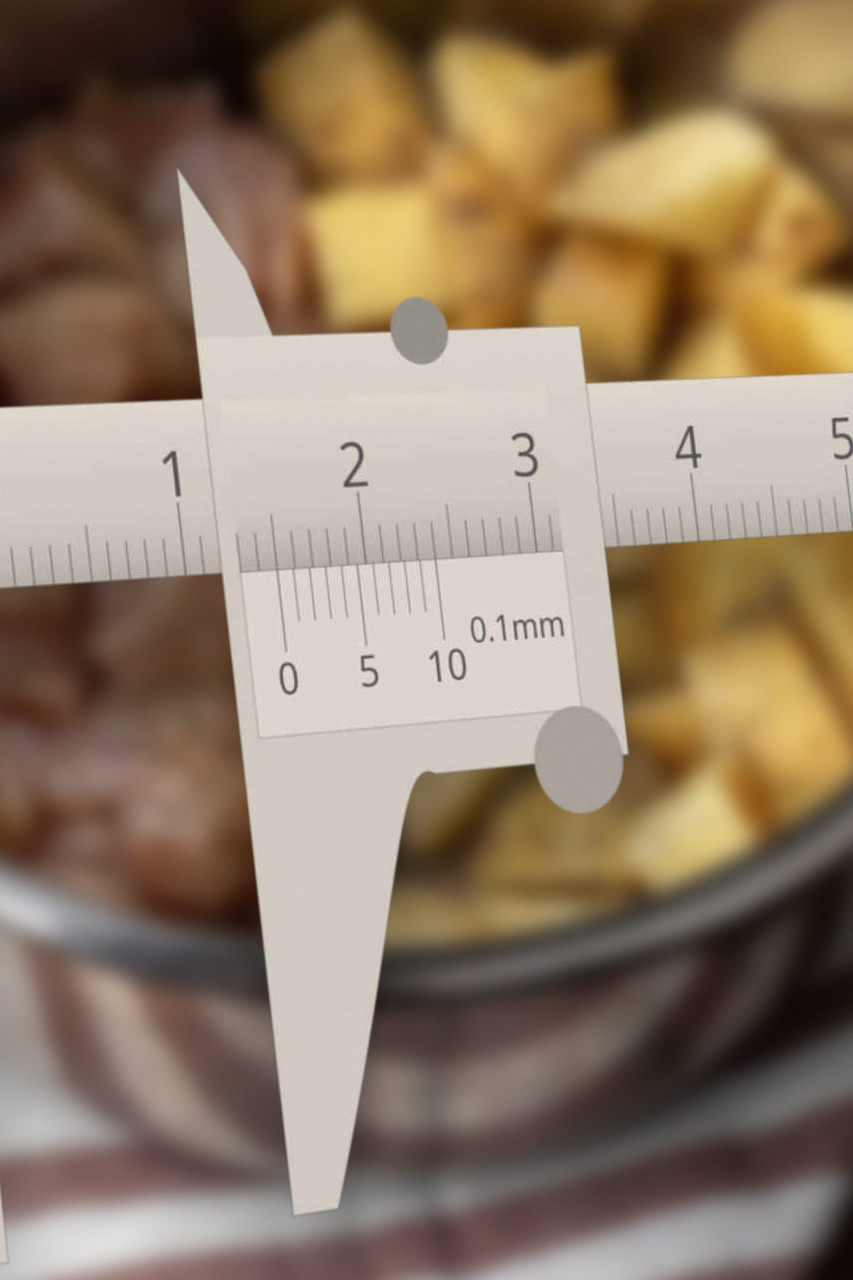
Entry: 15.0; mm
